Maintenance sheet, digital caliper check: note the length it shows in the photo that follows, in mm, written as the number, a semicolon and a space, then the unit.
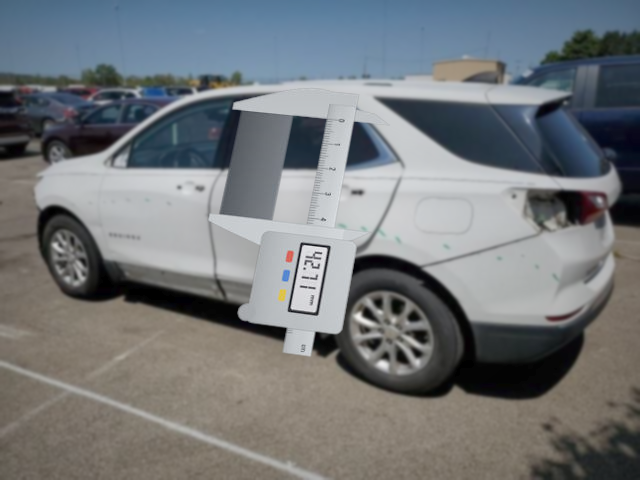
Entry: 42.71; mm
